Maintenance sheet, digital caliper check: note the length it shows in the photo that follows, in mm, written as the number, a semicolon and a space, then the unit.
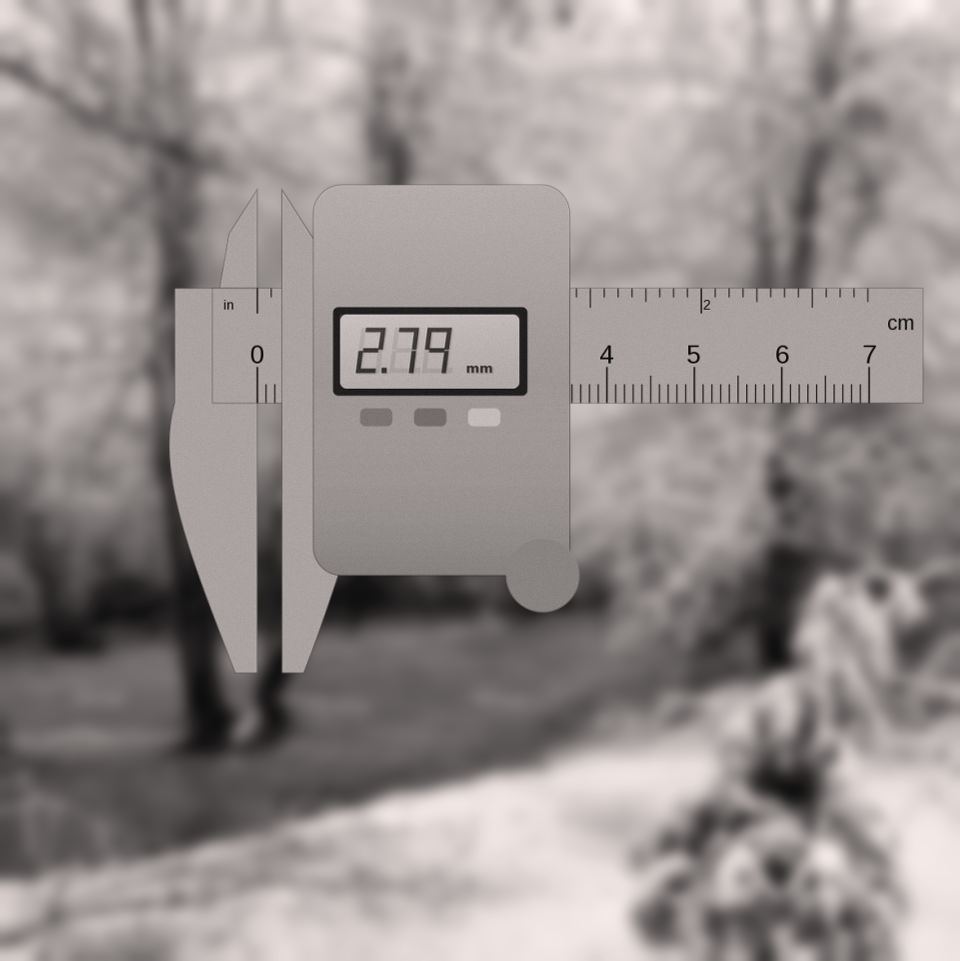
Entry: 2.79; mm
